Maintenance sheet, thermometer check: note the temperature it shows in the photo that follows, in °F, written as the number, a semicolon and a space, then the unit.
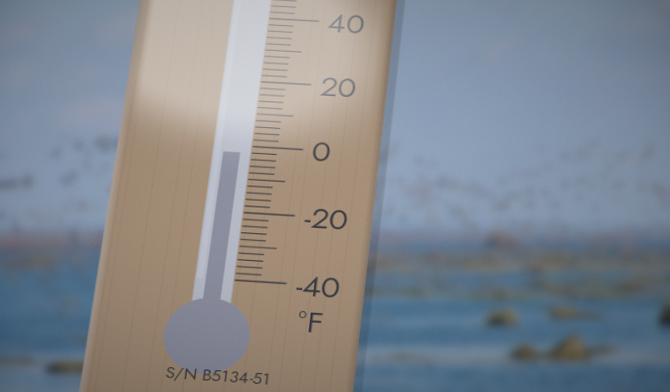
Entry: -2; °F
